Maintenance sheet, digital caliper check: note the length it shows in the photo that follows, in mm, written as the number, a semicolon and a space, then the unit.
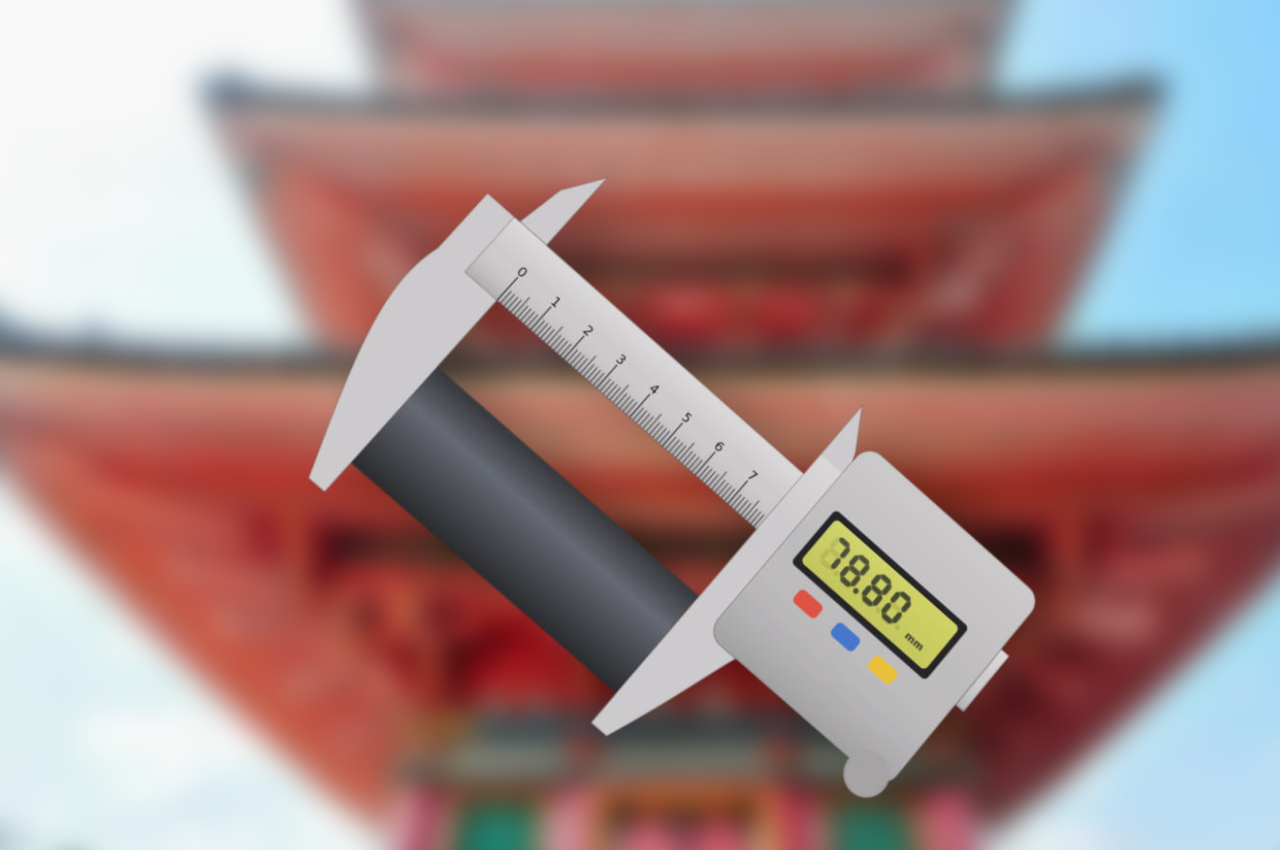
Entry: 78.80; mm
